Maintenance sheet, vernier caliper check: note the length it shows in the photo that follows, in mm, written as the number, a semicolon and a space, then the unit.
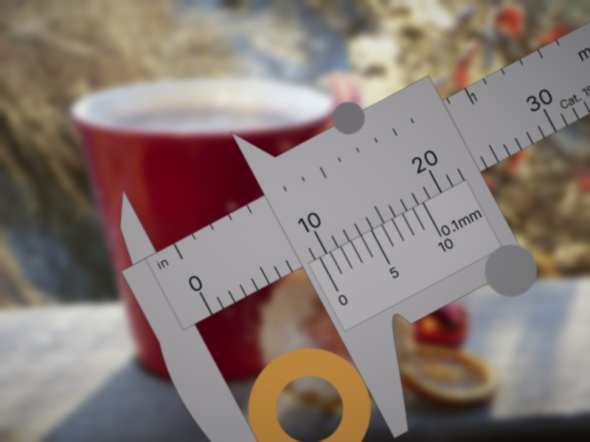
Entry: 9.4; mm
